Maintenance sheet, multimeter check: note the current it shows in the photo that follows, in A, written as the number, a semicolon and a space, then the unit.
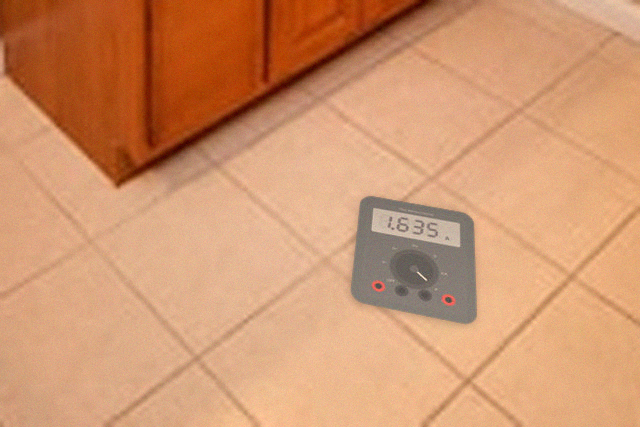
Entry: 1.635; A
